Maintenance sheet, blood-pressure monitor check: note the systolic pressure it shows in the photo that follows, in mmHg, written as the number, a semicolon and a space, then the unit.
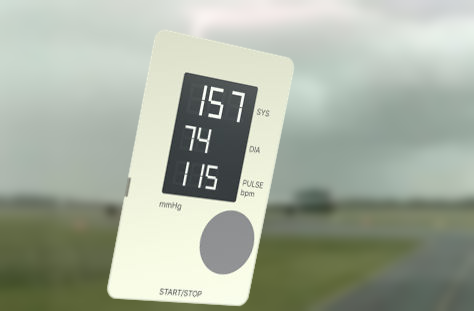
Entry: 157; mmHg
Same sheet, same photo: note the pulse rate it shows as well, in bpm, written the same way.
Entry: 115; bpm
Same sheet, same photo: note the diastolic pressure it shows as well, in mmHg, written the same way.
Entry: 74; mmHg
